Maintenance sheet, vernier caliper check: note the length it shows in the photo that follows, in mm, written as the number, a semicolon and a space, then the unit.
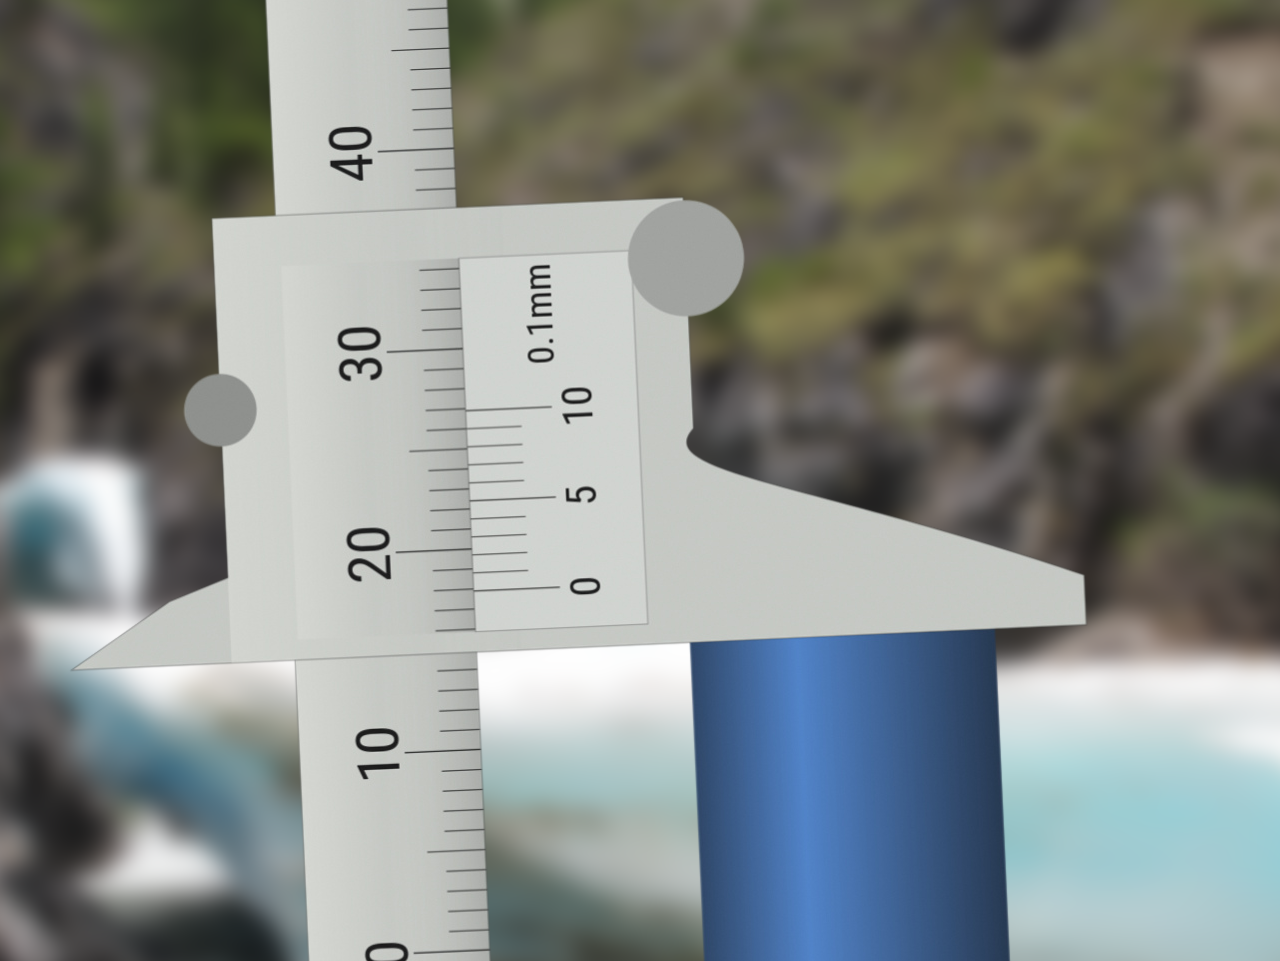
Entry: 17.9; mm
